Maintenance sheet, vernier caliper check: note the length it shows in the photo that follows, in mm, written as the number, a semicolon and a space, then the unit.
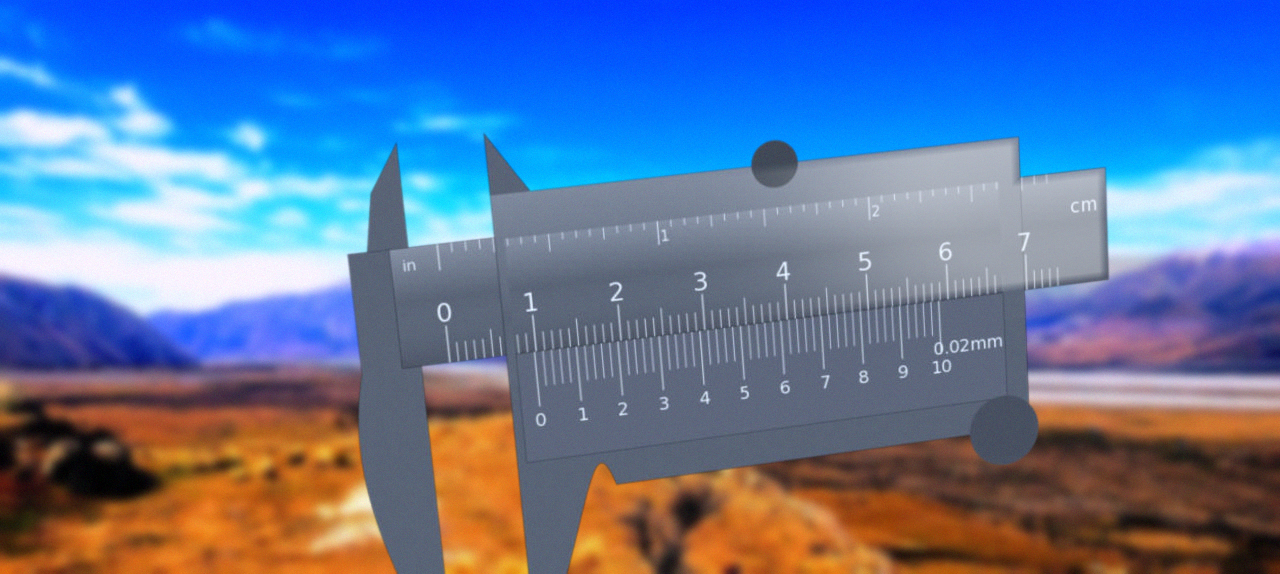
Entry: 9.8; mm
